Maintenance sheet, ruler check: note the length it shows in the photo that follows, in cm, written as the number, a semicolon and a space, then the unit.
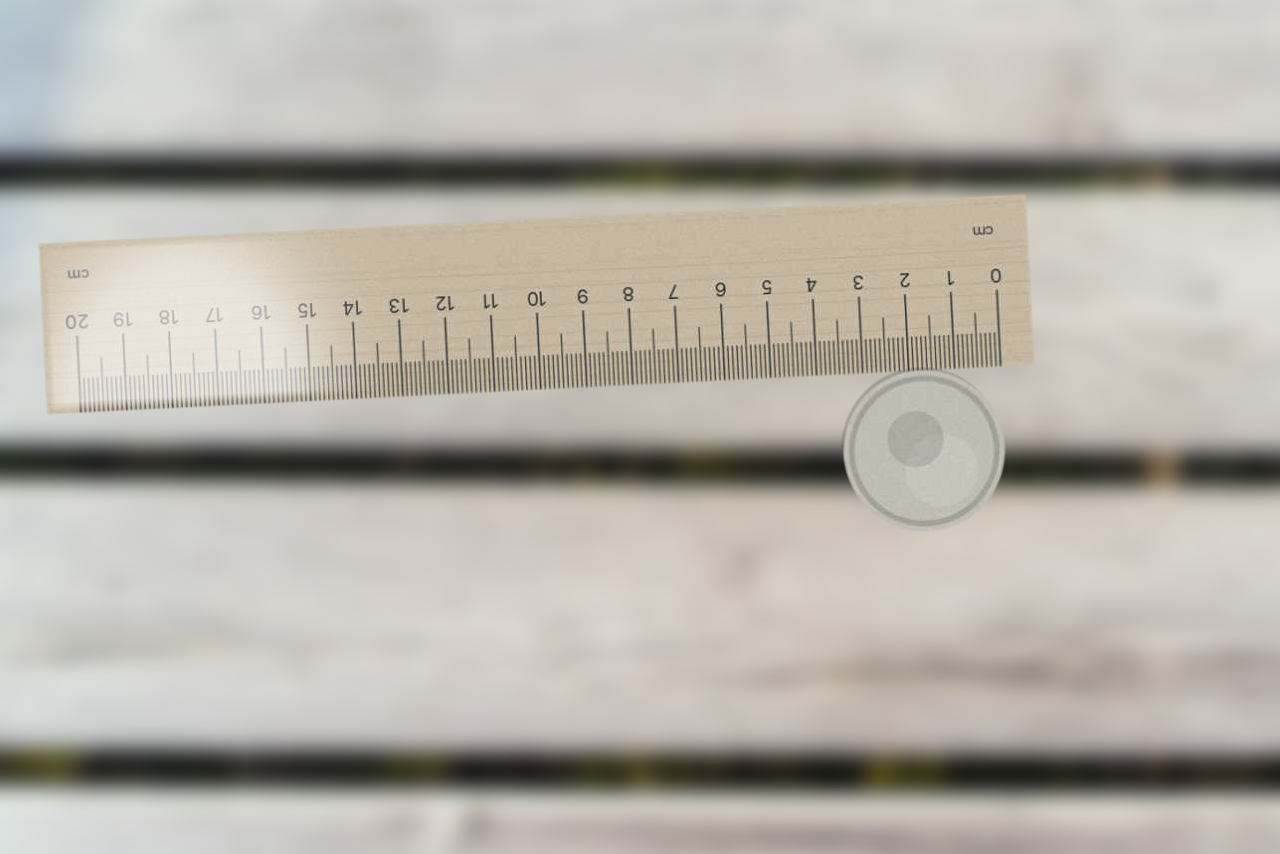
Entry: 3.5; cm
